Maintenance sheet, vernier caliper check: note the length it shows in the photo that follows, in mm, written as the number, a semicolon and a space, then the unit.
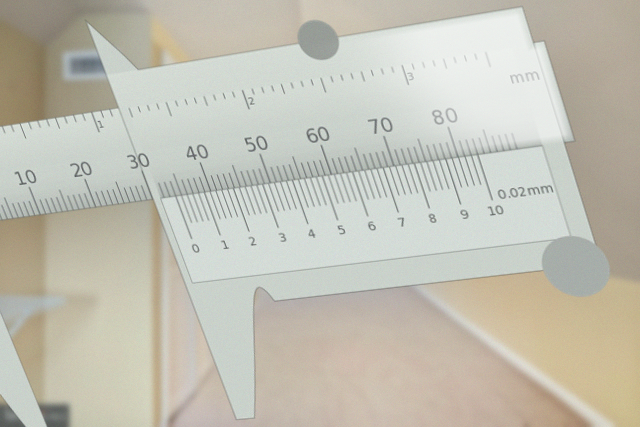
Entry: 34.0; mm
